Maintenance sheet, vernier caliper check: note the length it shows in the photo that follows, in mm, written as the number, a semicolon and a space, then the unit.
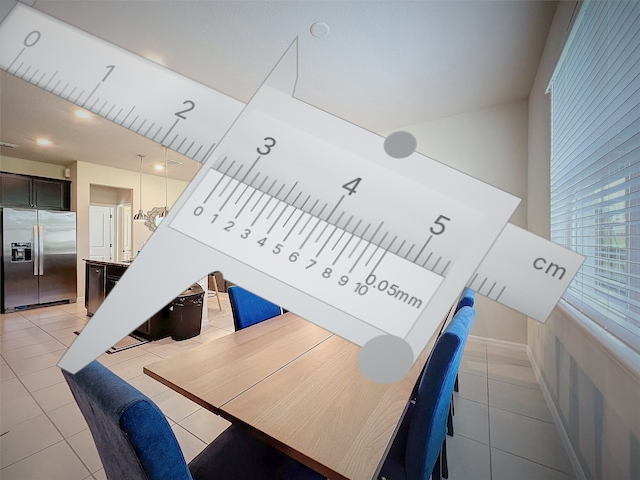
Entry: 28.0; mm
